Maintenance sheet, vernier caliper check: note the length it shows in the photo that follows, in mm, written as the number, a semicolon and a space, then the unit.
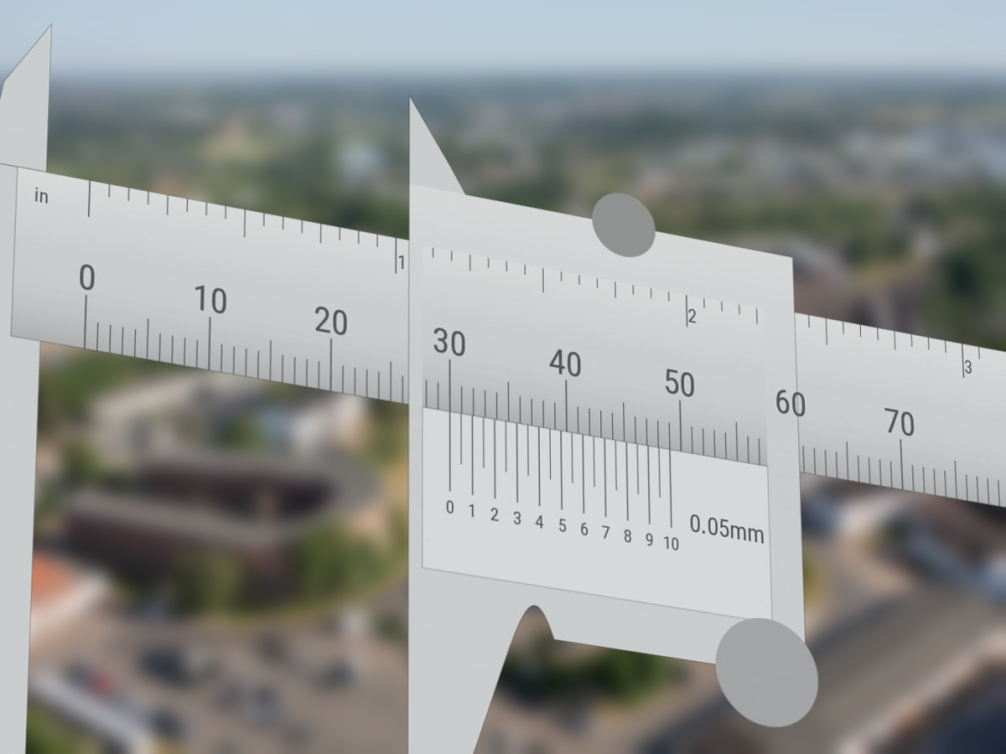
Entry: 30.0; mm
